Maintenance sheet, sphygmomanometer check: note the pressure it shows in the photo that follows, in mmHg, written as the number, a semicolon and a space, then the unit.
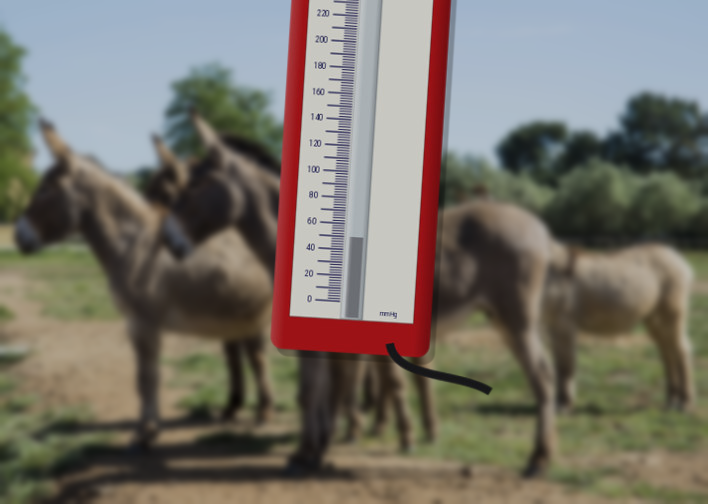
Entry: 50; mmHg
